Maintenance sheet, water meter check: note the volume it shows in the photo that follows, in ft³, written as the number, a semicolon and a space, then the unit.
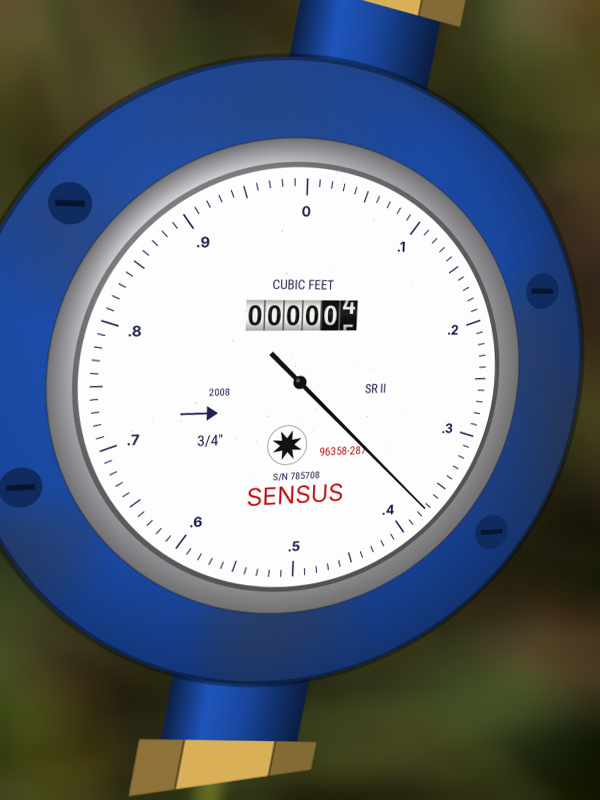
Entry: 4.37; ft³
